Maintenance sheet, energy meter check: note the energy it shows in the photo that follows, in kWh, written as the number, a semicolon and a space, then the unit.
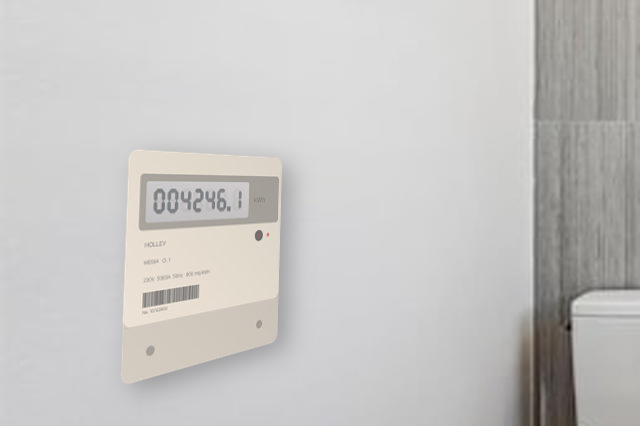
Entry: 4246.1; kWh
